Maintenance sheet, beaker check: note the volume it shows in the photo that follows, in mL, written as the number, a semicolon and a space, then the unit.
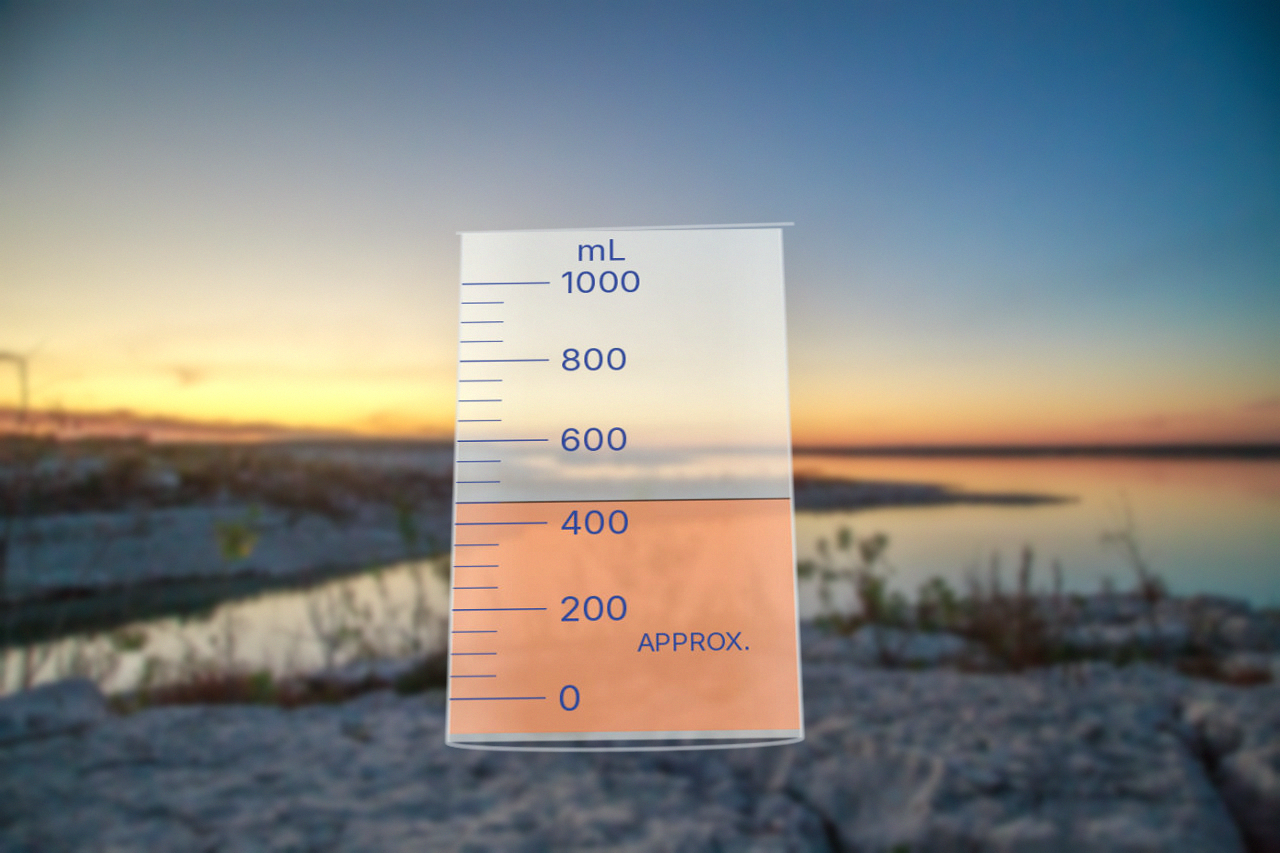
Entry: 450; mL
